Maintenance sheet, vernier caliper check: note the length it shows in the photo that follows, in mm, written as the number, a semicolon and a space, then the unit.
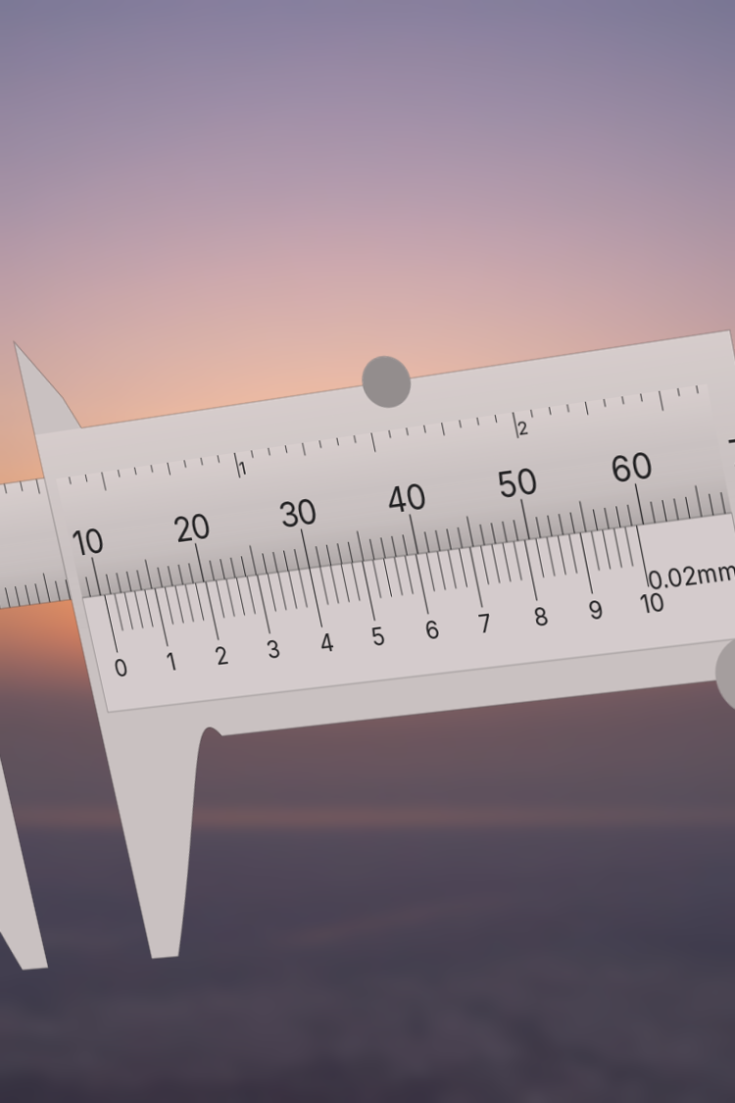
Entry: 10.4; mm
